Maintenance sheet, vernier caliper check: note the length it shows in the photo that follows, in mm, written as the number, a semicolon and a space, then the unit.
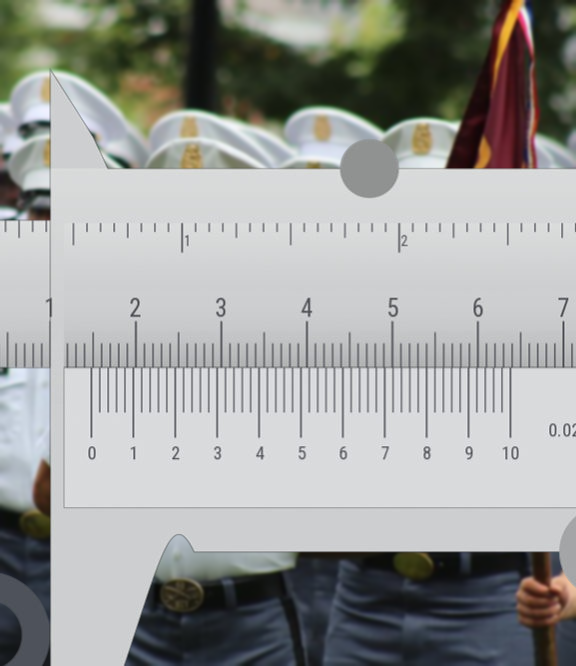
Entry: 14.8; mm
